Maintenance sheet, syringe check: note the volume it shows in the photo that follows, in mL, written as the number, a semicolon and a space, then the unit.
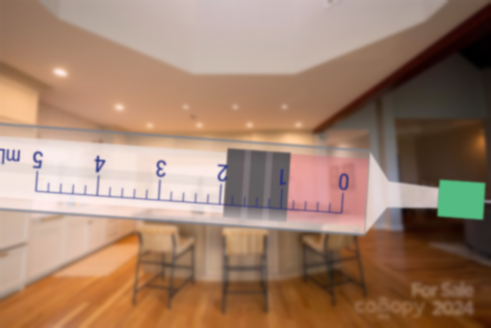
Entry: 0.9; mL
